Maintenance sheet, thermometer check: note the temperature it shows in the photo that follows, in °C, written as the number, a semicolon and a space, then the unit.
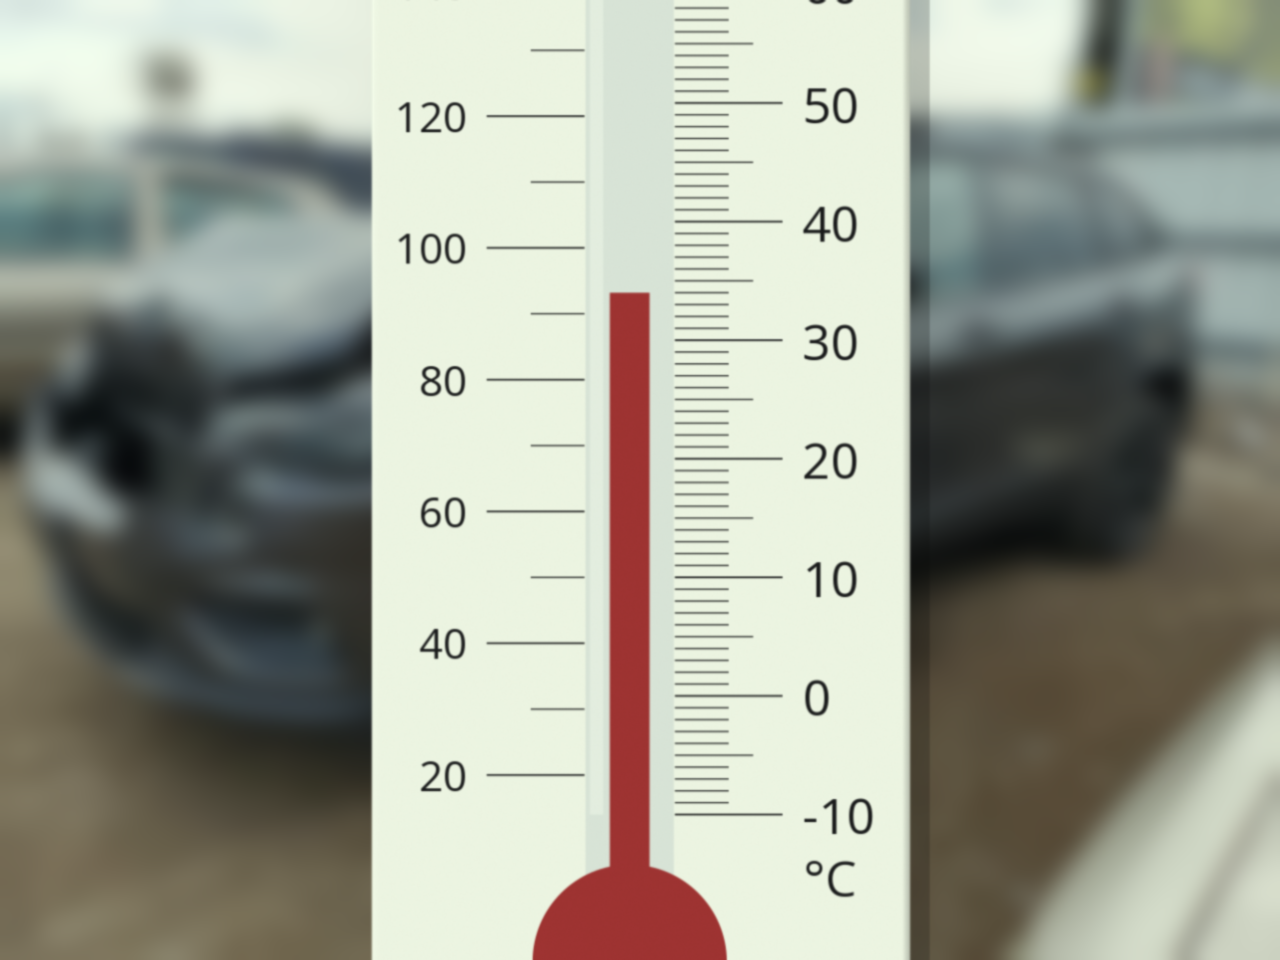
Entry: 34; °C
